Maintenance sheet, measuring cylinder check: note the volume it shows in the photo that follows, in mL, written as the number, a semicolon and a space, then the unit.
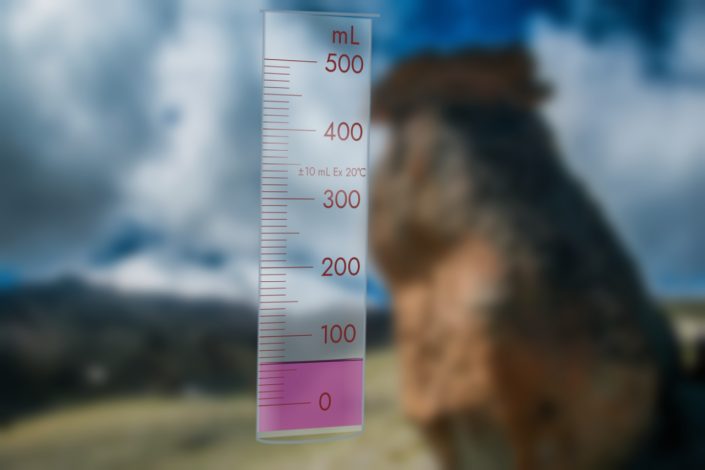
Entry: 60; mL
